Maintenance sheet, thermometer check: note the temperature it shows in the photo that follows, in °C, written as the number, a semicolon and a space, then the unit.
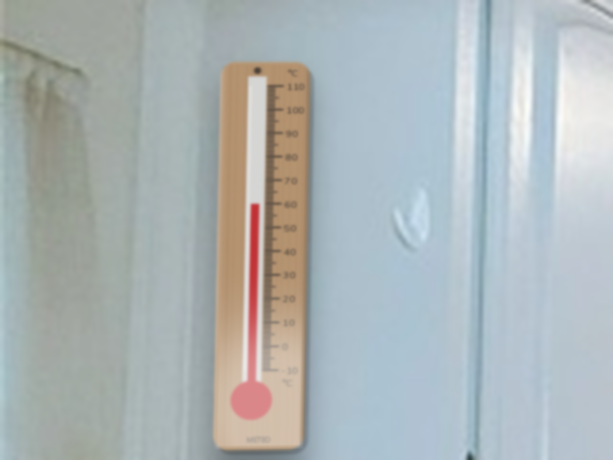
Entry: 60; °C
